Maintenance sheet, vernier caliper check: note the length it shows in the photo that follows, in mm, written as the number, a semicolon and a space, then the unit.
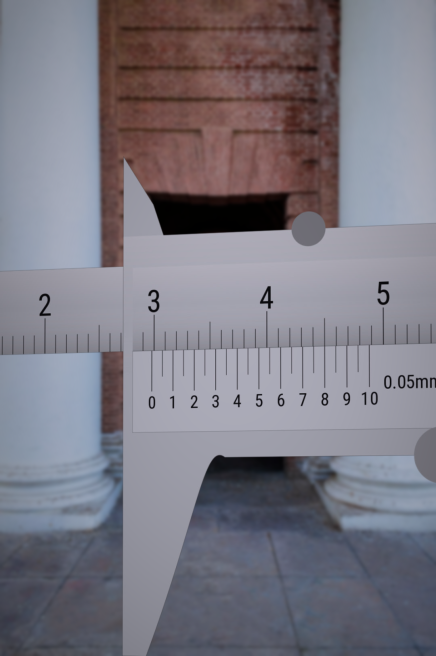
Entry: 29.8; mm
